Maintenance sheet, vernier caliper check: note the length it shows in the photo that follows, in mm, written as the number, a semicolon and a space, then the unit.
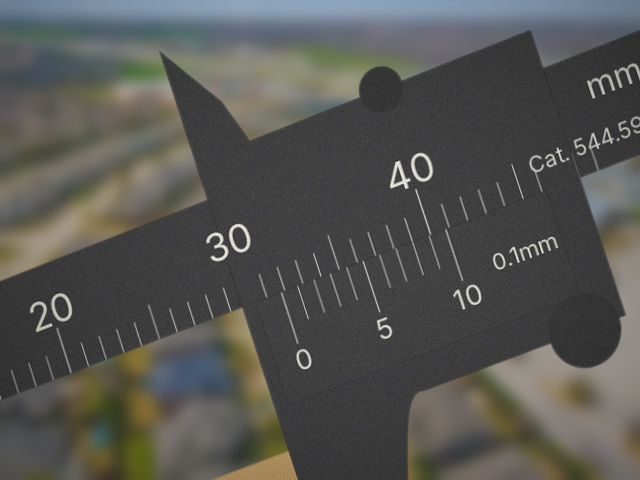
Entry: 31.8; mm
